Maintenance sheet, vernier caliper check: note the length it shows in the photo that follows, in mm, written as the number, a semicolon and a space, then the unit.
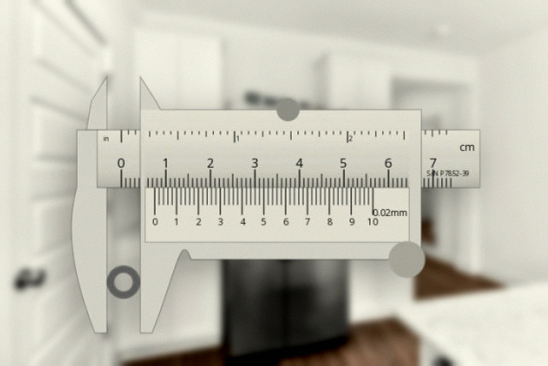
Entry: 7.5; mm
